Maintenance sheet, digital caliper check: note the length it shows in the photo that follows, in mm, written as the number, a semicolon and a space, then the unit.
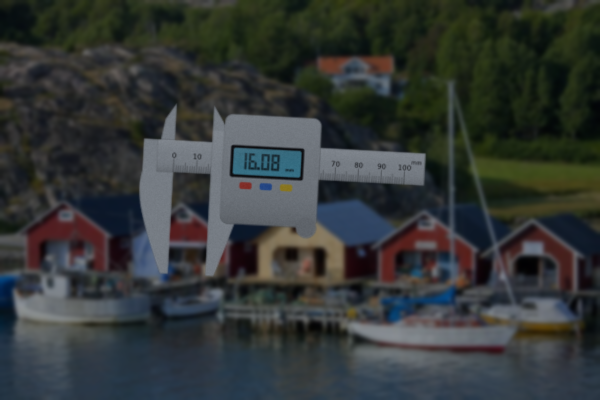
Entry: 16.08; mm
